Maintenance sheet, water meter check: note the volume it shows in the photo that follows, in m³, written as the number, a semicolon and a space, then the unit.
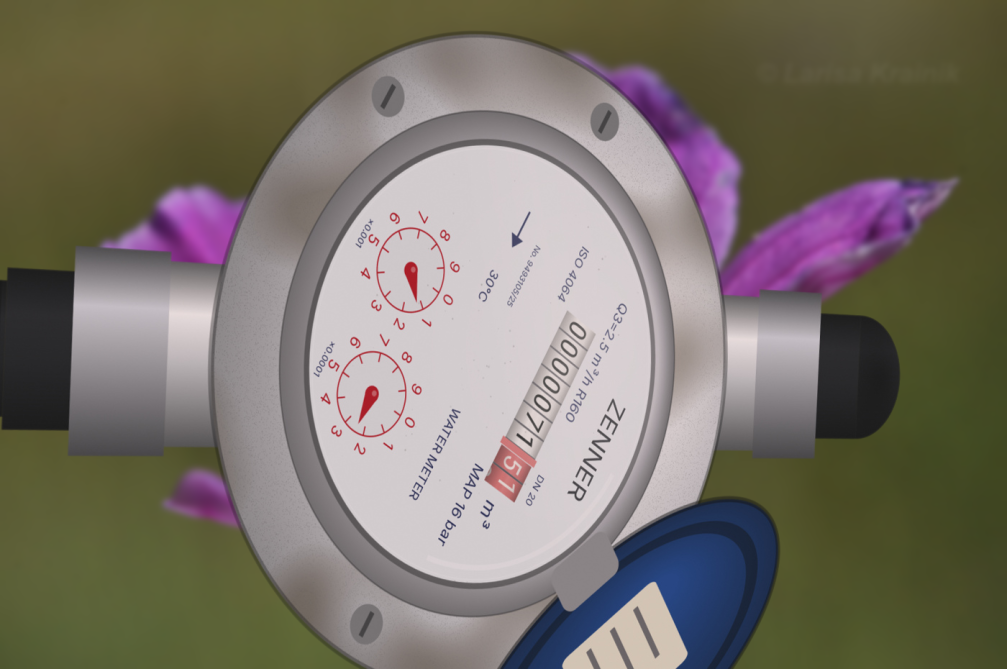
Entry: 71.5112; m³
